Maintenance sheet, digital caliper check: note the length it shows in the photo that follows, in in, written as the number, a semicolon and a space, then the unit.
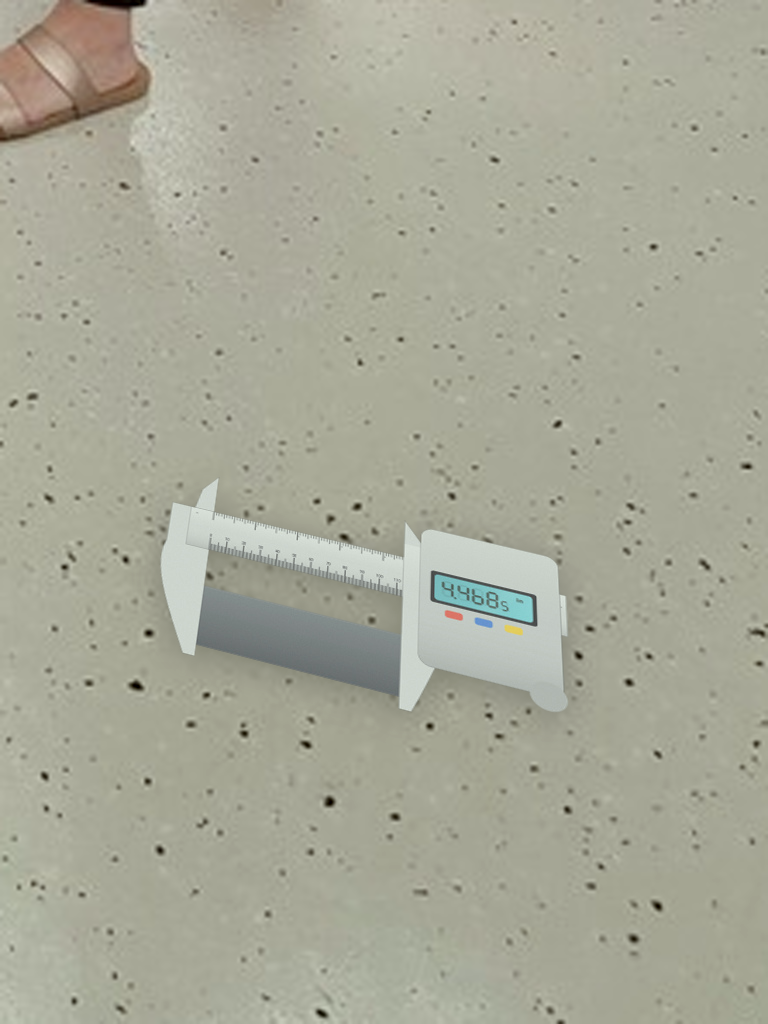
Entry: 4.4685; in
